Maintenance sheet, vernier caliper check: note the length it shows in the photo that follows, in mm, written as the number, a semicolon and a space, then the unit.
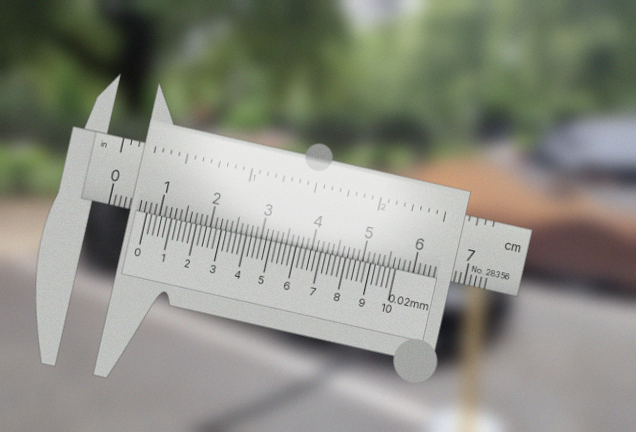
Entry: 7.5; mm
